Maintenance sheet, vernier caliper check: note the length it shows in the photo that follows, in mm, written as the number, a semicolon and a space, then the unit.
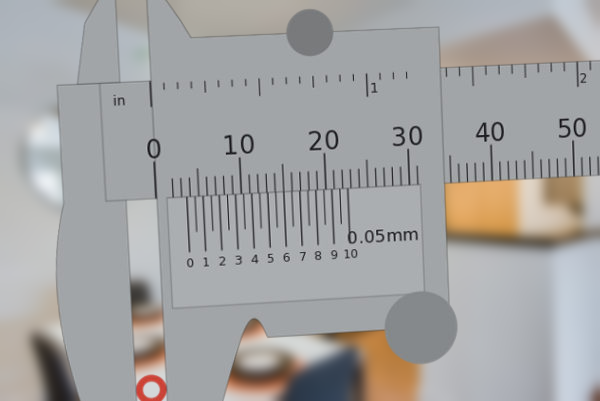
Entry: 3.6; mm
